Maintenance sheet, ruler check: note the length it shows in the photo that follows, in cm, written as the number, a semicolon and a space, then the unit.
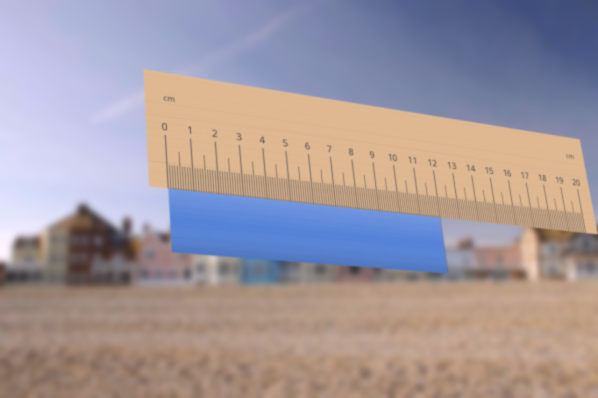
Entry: 12; cm
